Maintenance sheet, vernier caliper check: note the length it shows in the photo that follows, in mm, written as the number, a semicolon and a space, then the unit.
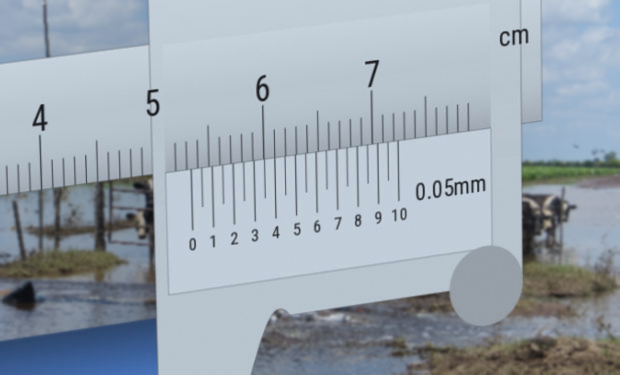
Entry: 53.4; mm
